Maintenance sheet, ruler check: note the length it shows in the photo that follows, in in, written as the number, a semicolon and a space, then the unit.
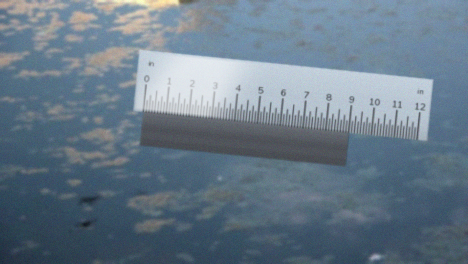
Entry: 9; in
